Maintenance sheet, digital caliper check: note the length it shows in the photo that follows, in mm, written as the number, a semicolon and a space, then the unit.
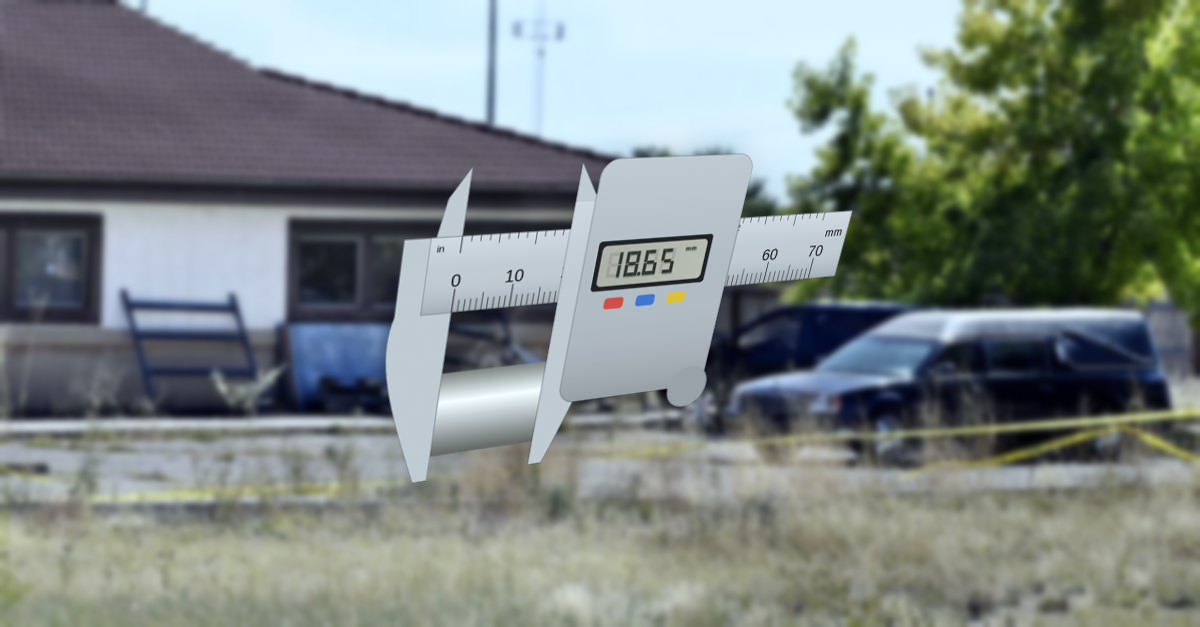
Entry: 18.65; mm
